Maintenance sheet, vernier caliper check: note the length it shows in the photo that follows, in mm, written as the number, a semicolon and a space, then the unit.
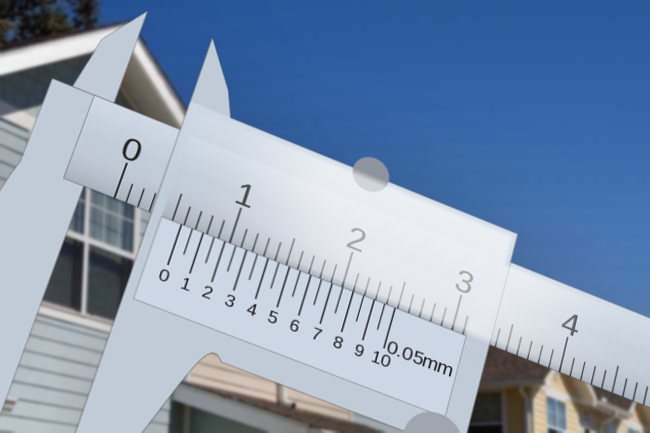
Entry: 5.8; mm
